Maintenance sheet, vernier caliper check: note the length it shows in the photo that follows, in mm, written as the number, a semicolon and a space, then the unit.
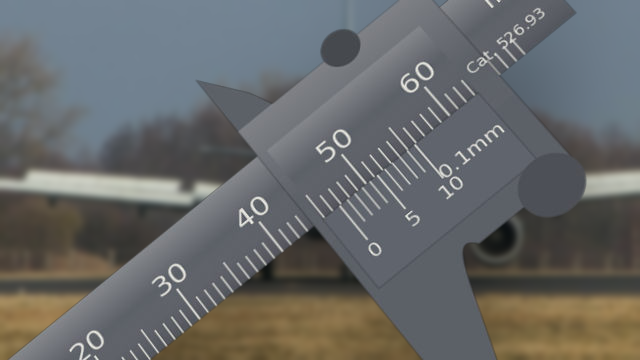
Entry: 46.8; mm
